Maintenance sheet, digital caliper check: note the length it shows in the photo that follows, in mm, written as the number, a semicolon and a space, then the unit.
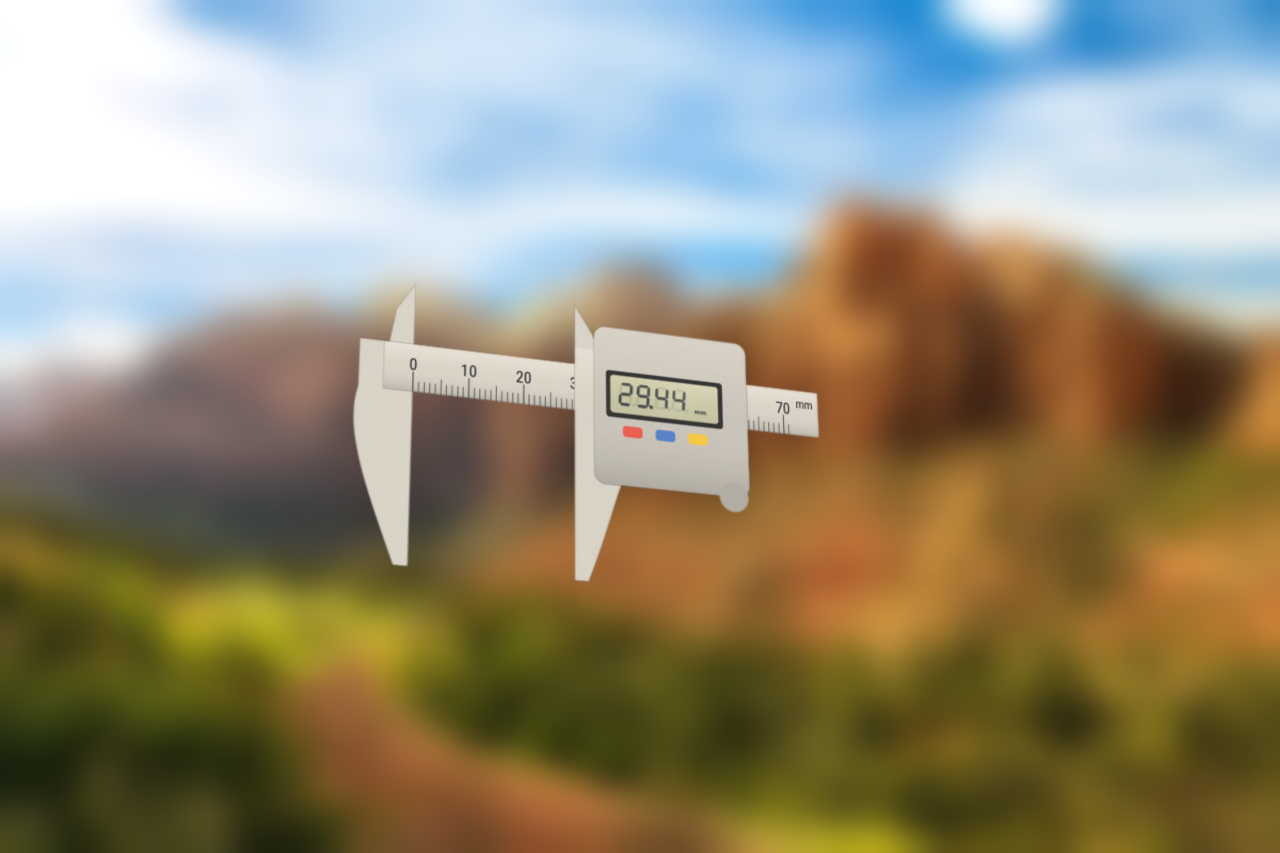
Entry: 29.44; mm
